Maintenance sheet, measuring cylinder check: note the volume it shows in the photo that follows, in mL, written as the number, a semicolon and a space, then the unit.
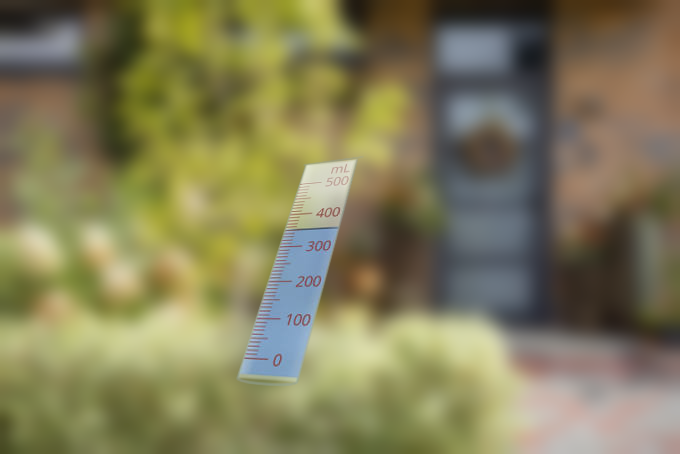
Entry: 350; mL
